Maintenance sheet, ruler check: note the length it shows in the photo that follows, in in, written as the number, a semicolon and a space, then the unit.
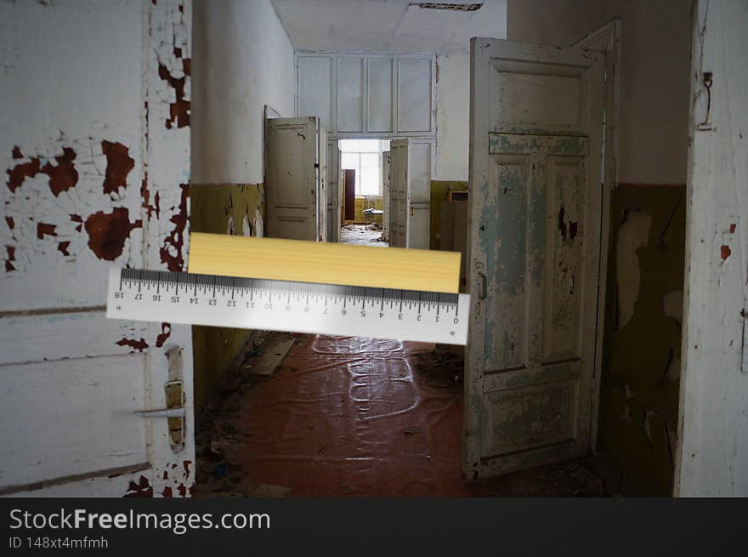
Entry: 14.5; in
